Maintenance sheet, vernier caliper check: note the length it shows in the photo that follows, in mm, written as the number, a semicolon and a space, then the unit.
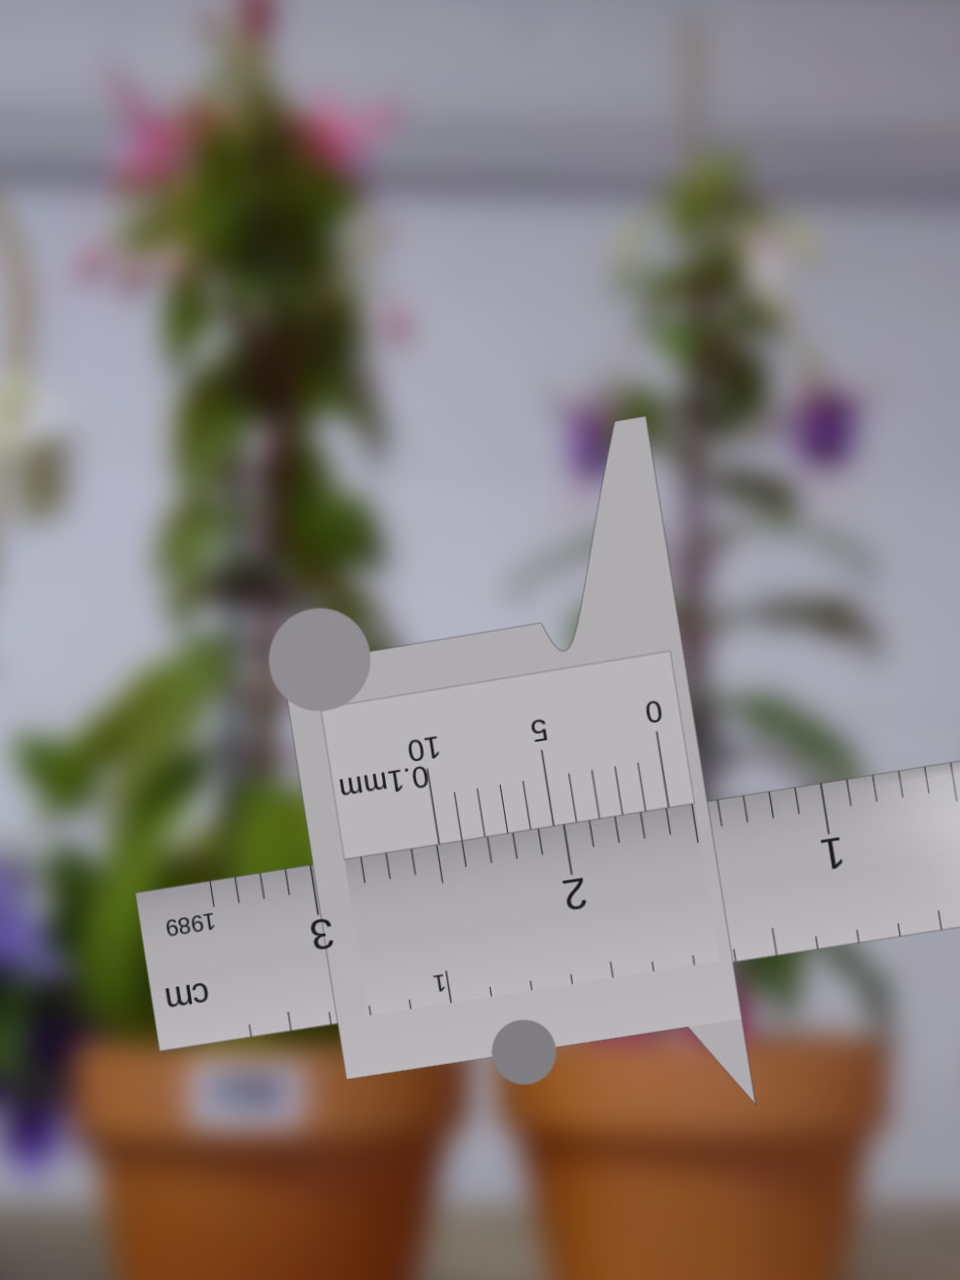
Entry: 15.9; mm
